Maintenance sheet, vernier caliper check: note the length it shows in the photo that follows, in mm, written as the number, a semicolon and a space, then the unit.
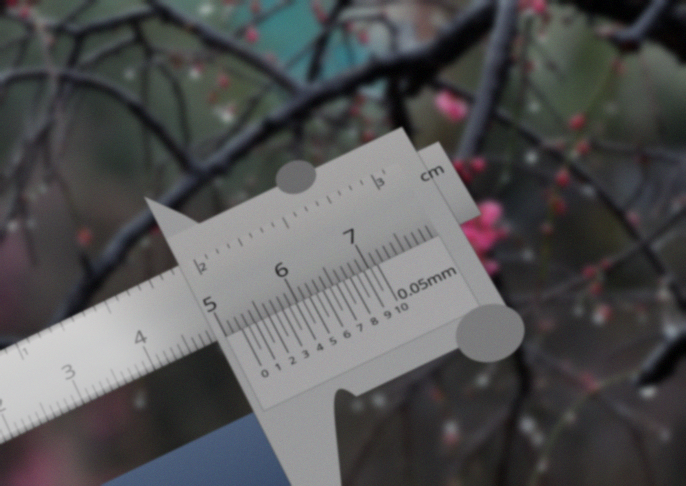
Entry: 52.2; mm
